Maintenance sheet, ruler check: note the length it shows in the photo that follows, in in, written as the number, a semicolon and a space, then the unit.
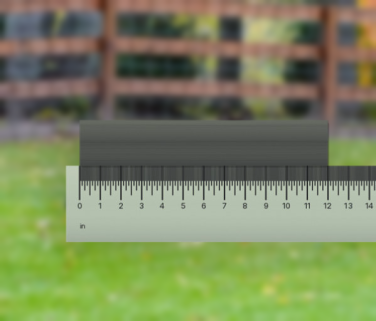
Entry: 12; in
